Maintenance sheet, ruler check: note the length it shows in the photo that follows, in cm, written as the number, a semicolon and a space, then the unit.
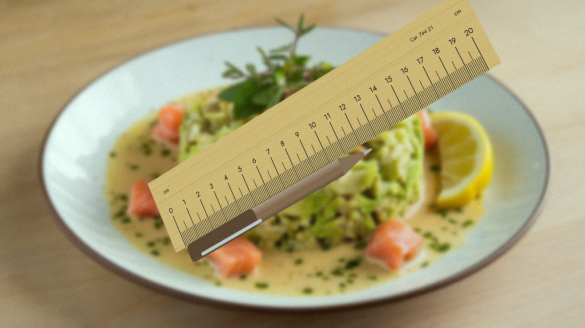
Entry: 12.5; cm
